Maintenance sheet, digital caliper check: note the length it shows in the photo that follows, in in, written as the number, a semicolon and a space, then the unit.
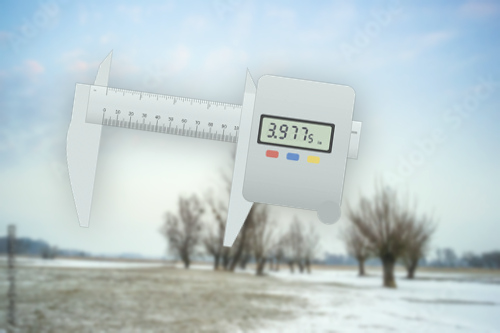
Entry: 3.9775; in
